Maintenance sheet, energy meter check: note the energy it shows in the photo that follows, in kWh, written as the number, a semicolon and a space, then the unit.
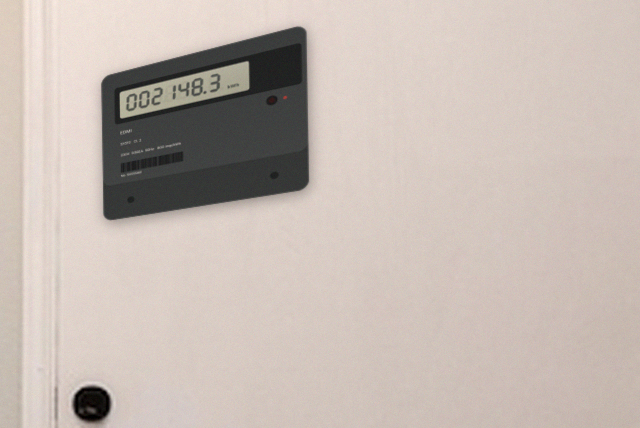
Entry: 2148.3; kWh
